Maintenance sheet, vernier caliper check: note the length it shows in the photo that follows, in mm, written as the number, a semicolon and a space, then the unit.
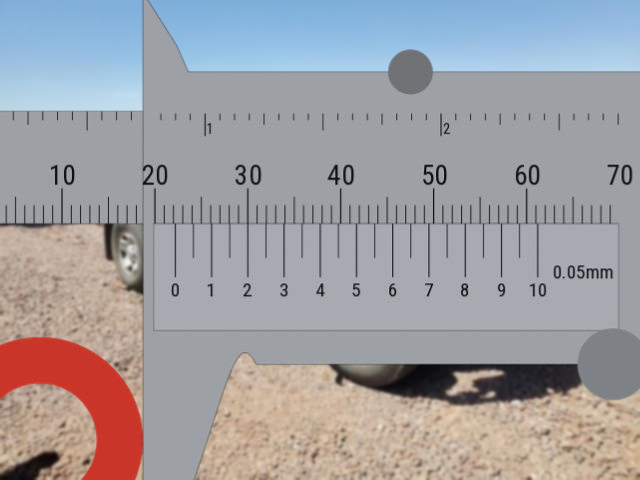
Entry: 22.2; mm
